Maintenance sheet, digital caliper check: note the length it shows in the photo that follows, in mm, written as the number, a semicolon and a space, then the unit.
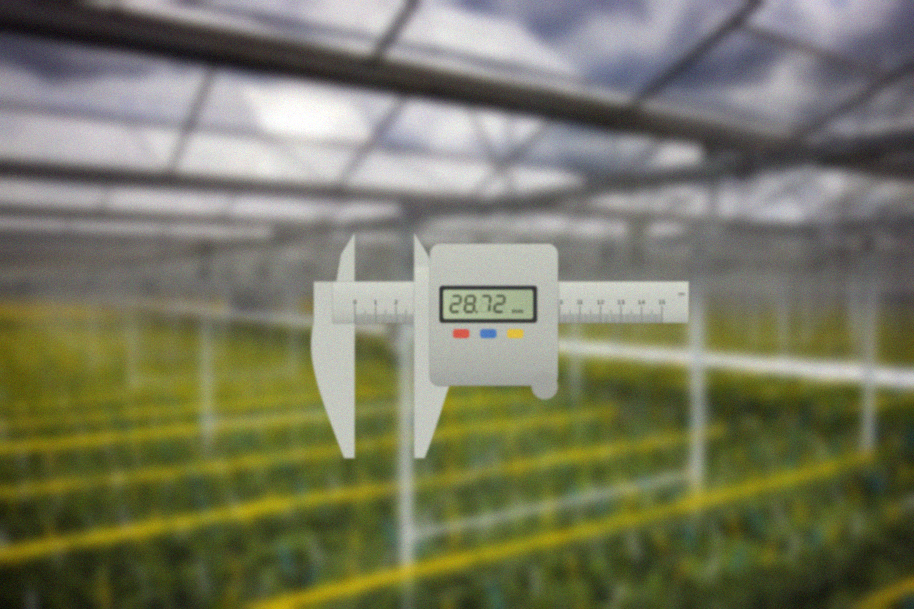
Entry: 28.72; mm
